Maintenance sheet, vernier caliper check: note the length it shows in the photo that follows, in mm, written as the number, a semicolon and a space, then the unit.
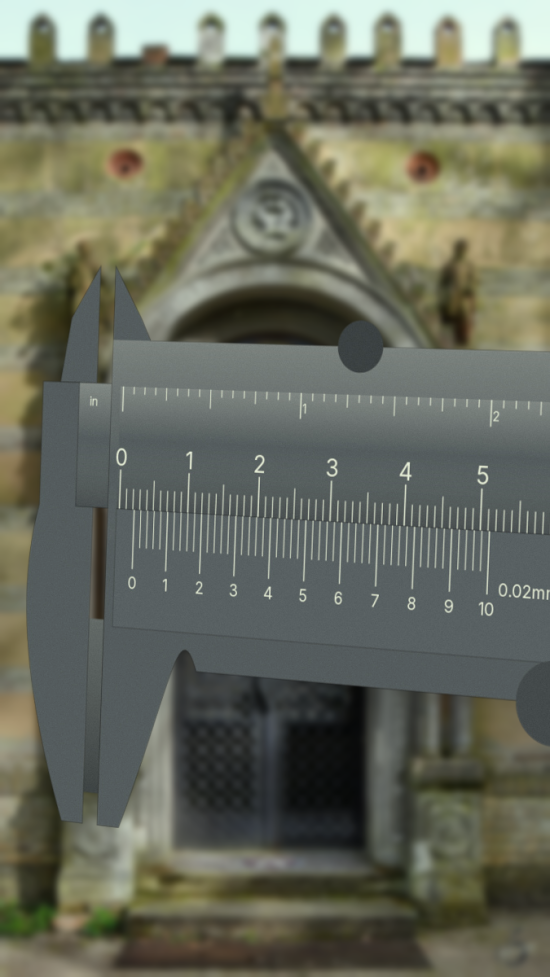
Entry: 2.2; mm
